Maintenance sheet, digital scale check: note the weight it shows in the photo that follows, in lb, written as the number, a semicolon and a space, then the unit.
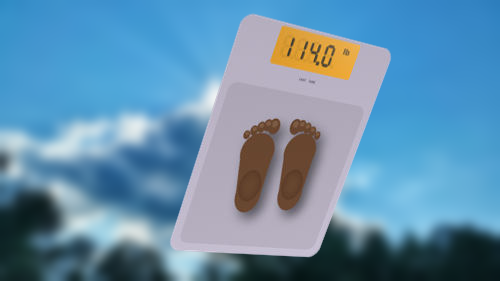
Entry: 114.0; lb
